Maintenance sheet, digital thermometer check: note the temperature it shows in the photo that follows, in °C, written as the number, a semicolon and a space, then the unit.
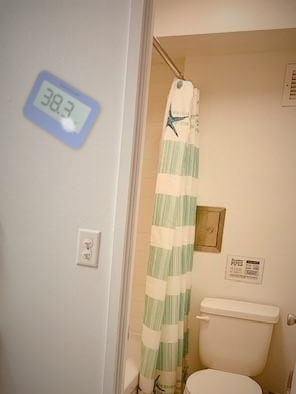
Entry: 38.3; °C
